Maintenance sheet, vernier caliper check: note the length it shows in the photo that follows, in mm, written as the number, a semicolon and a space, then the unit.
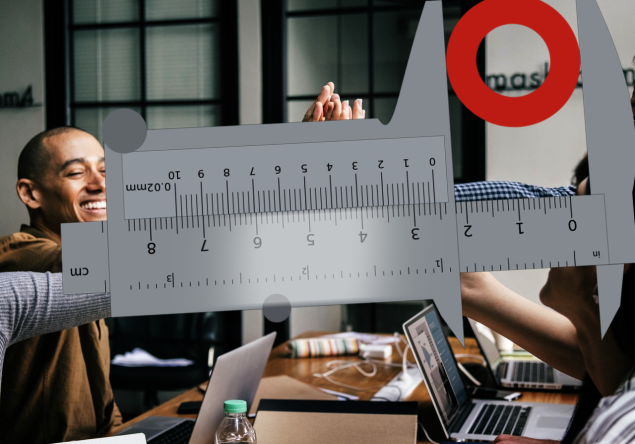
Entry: 26.0; mm
